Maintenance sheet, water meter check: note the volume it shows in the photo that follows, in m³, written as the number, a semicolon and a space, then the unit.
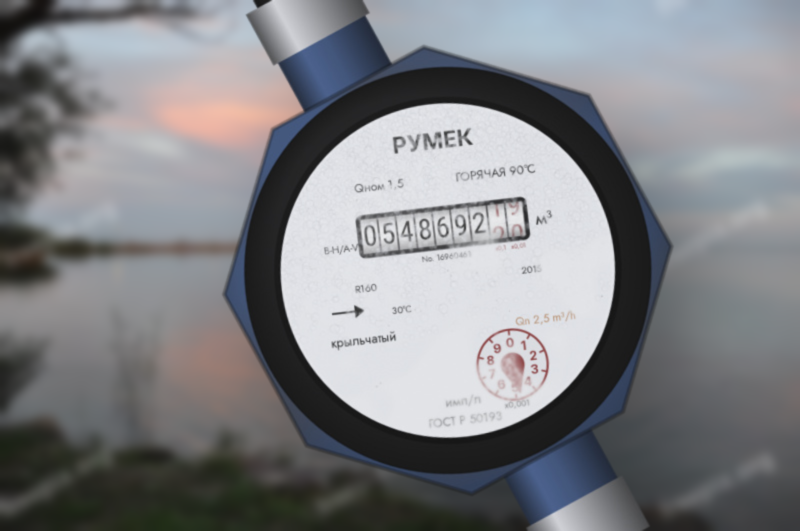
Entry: 548692.194; m³
